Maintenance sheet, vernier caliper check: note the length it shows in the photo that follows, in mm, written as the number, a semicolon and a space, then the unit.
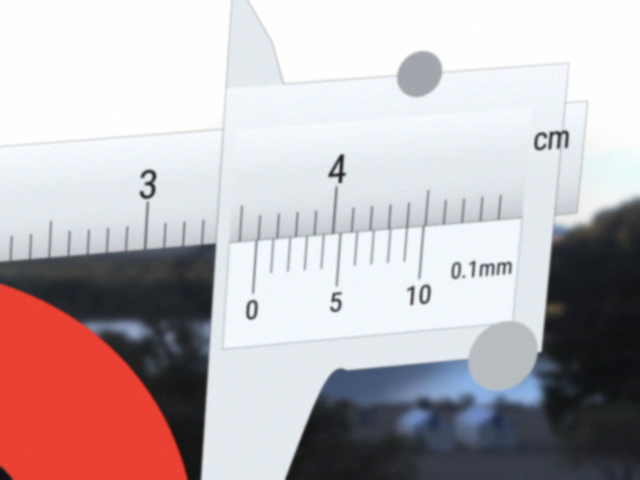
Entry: 35.9; mm
